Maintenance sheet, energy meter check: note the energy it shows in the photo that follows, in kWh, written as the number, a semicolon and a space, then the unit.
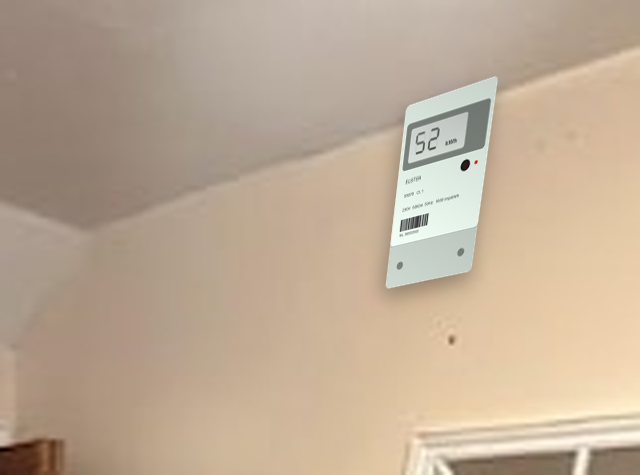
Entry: 52; kWh
